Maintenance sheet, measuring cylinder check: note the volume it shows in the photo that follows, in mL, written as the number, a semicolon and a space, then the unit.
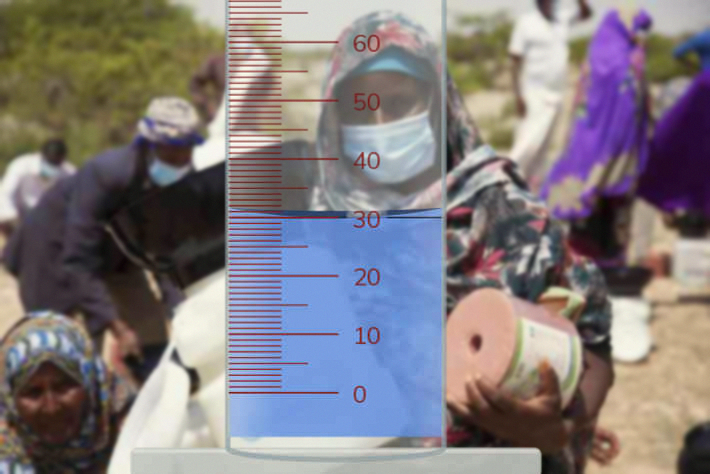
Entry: 30; mL
